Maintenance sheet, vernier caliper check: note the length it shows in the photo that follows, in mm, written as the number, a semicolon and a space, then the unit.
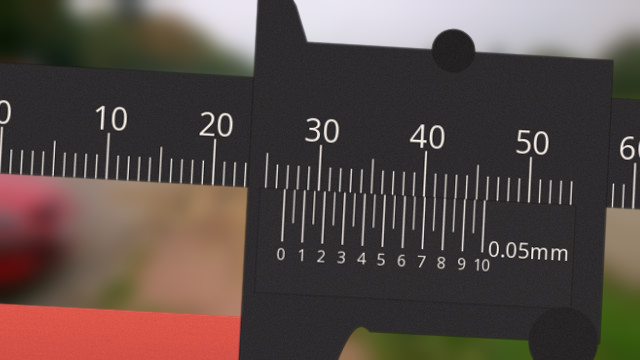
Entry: 26.8; mm
